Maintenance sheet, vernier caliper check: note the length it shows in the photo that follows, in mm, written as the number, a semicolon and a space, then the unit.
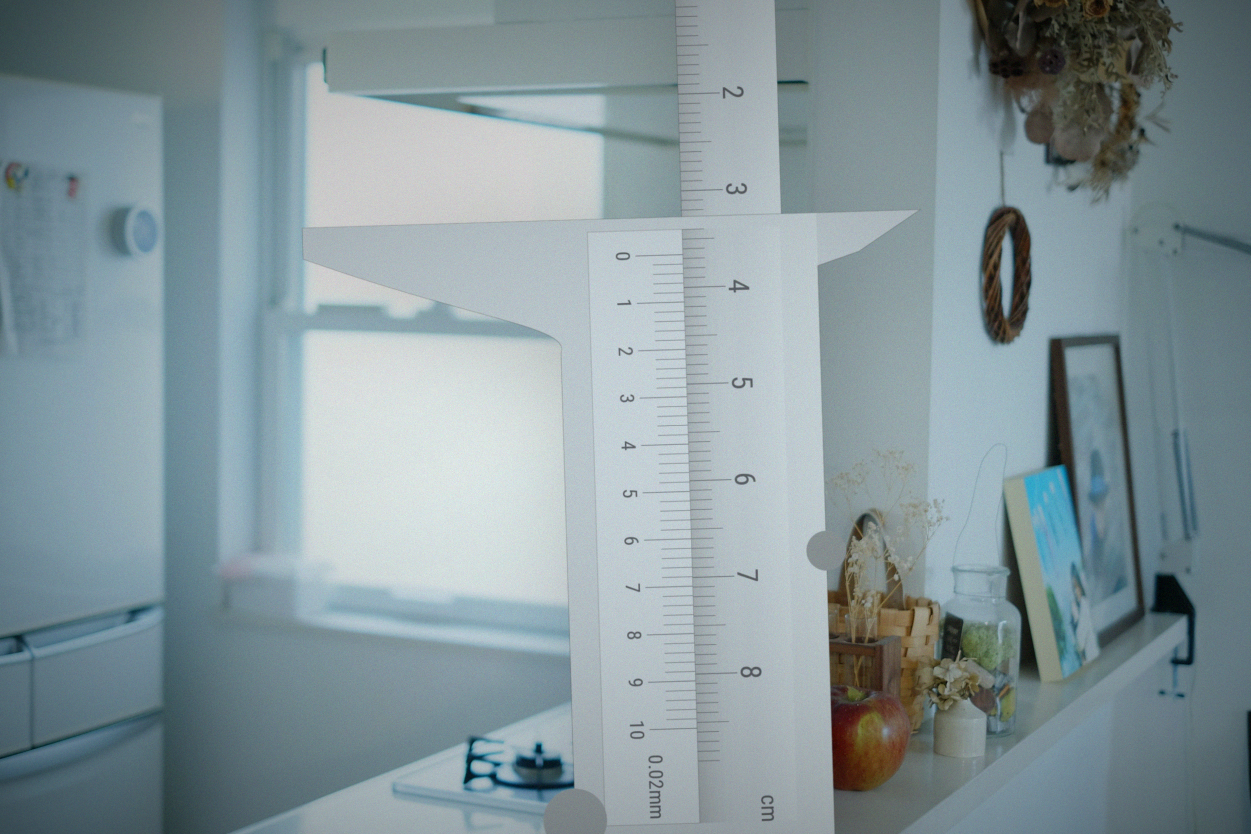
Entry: 36.6; mm
